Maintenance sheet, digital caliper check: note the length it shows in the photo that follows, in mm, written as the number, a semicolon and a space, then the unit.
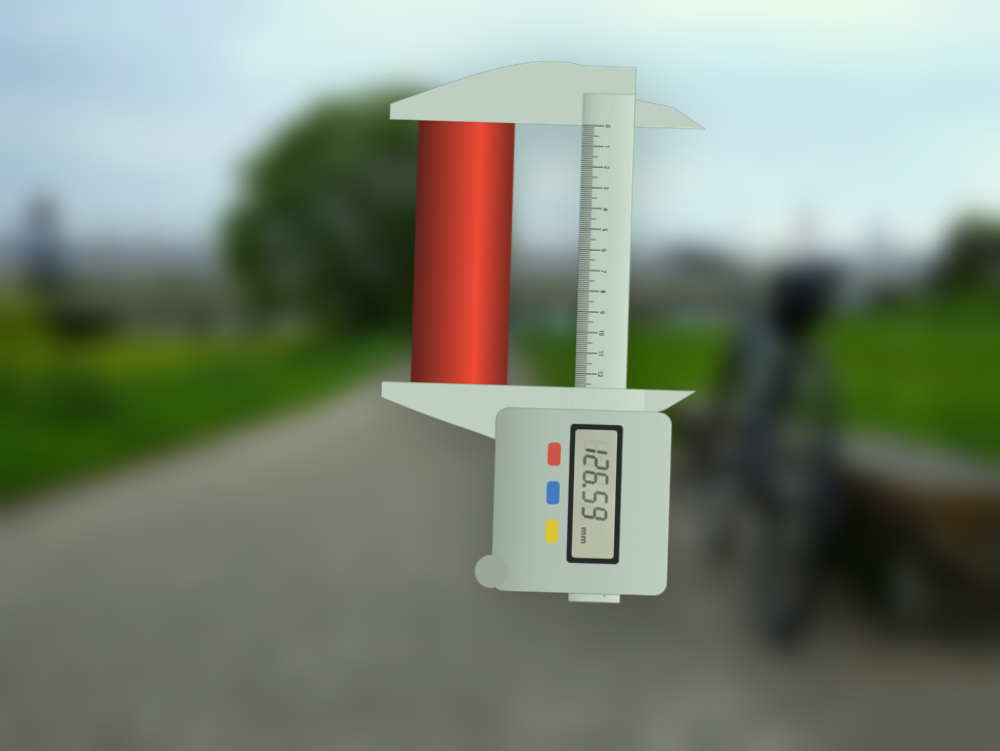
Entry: 126.59; mm
